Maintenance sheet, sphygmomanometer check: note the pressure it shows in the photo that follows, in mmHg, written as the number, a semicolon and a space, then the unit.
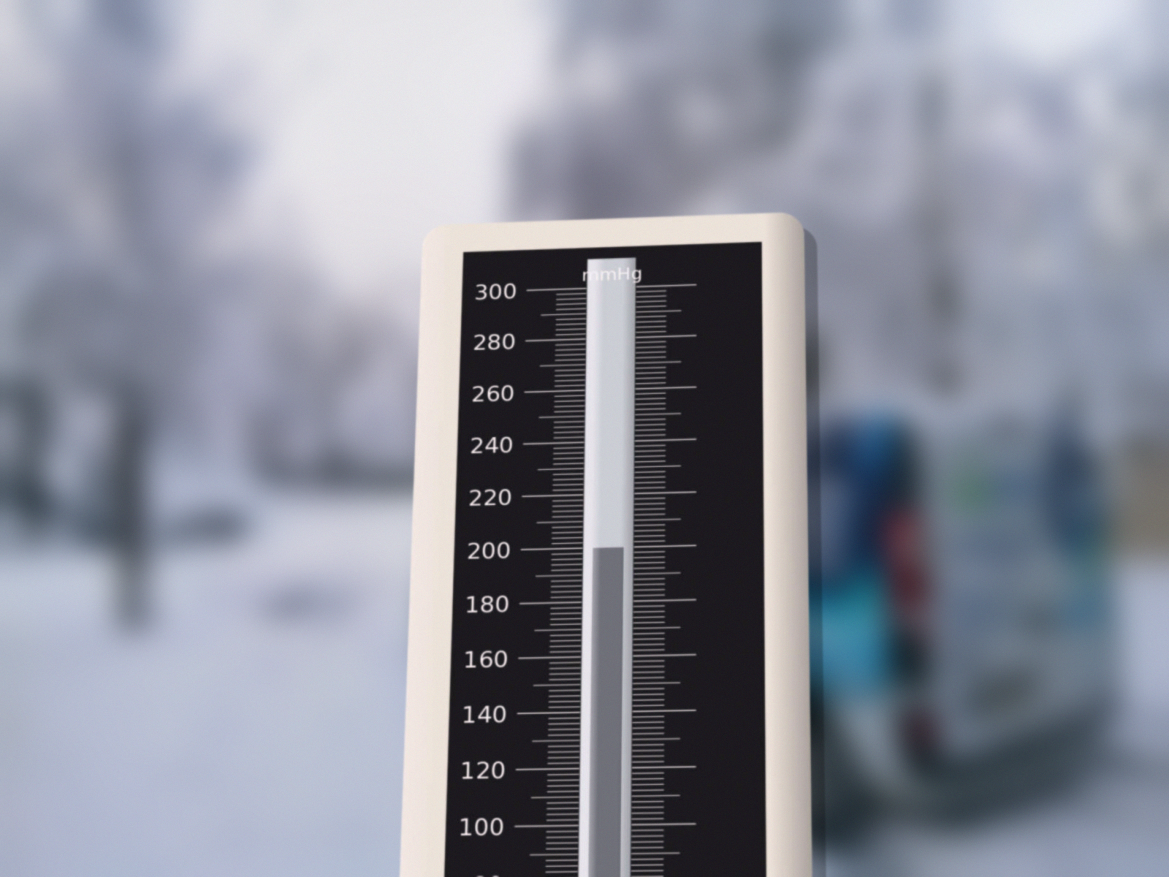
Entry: 200; mmHg
